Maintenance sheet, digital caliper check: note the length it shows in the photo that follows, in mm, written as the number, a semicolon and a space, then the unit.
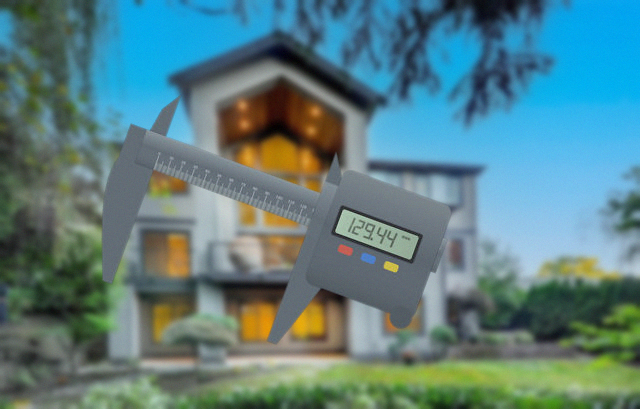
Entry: 129.44; mm
